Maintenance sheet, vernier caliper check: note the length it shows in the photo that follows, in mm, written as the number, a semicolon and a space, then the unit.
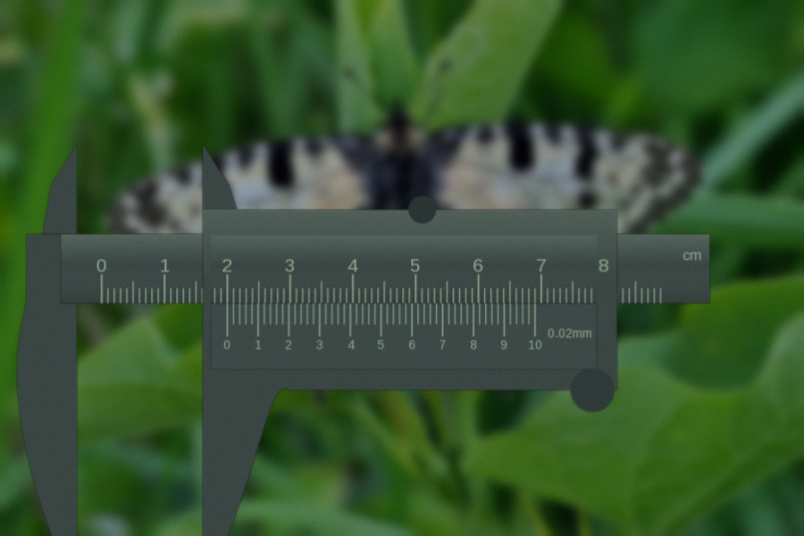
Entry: 20.0; mm
